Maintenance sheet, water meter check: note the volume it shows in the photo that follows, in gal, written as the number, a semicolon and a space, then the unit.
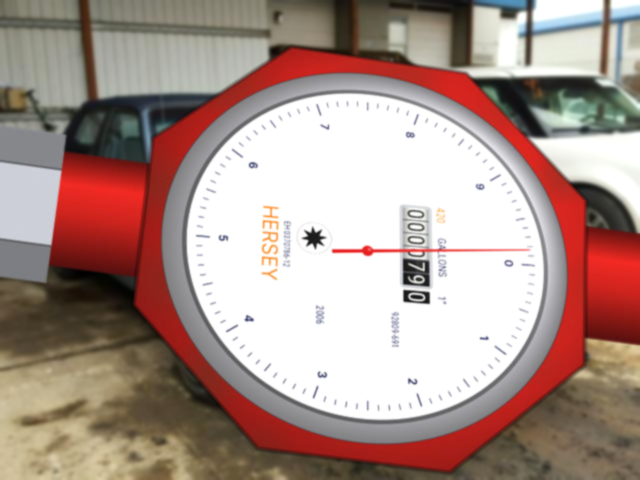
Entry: 789.8; gal
